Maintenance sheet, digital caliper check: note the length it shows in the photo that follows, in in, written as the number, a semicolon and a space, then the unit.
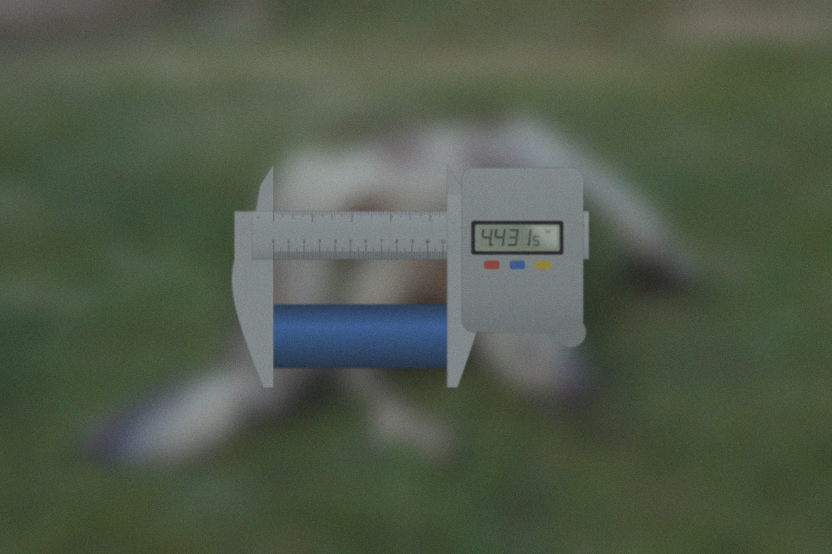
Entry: 4.4315; in
